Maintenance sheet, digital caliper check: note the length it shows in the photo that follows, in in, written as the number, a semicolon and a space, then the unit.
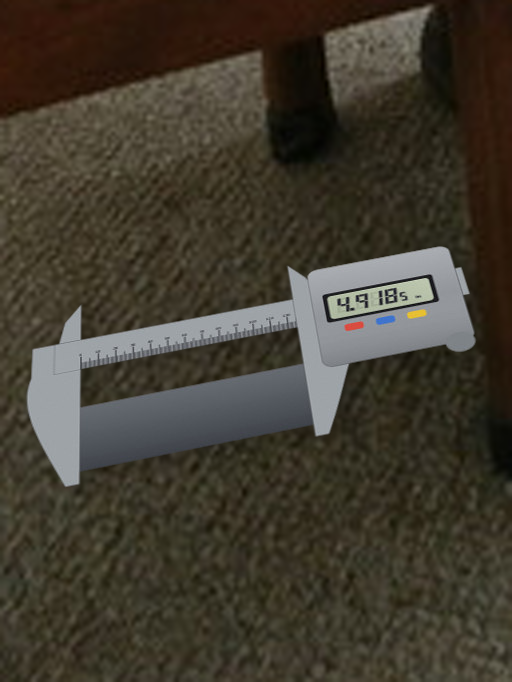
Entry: 4.9185; in
